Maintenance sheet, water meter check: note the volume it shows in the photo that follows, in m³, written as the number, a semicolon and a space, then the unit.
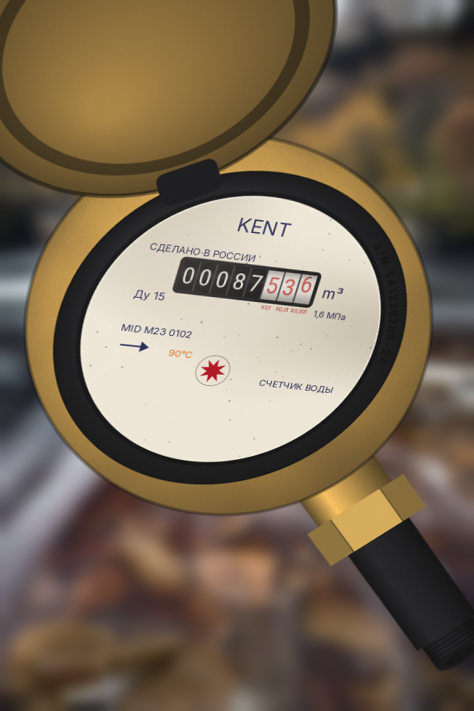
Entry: 87.536; m³
